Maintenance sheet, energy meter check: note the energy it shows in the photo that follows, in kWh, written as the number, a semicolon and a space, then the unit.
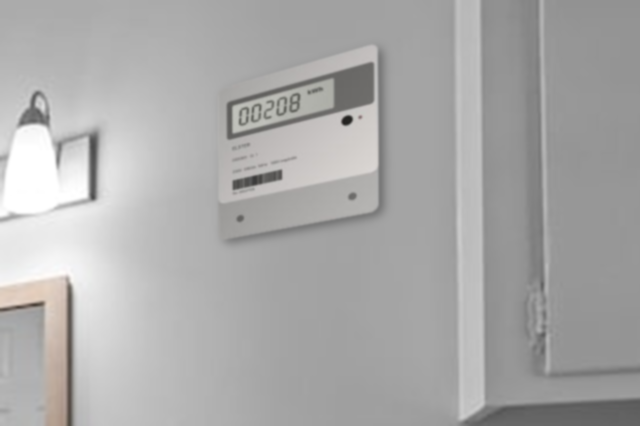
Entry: 208; kWh
